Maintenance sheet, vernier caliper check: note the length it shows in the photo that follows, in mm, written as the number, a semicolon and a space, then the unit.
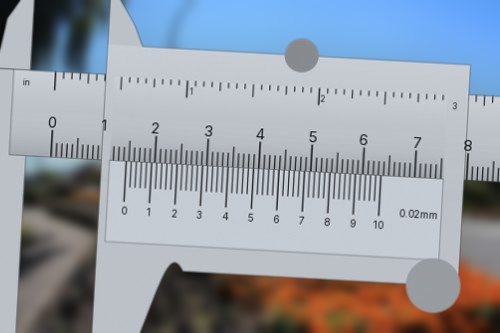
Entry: 14.5; mm
